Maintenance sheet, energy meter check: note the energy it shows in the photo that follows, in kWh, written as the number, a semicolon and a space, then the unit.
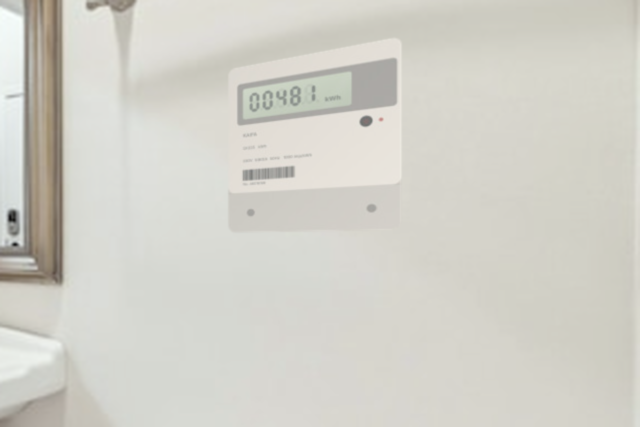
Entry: 481; kWh
